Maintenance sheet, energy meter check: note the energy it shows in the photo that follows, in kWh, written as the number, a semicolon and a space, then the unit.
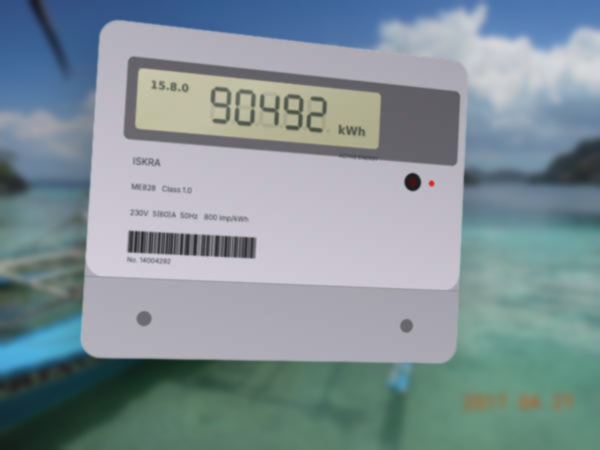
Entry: 90492; kWh
